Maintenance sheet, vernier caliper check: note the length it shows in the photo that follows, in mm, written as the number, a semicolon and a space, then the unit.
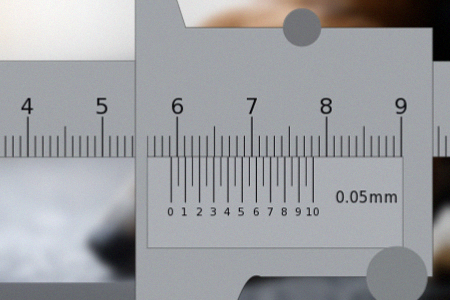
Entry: 59.2; mm
